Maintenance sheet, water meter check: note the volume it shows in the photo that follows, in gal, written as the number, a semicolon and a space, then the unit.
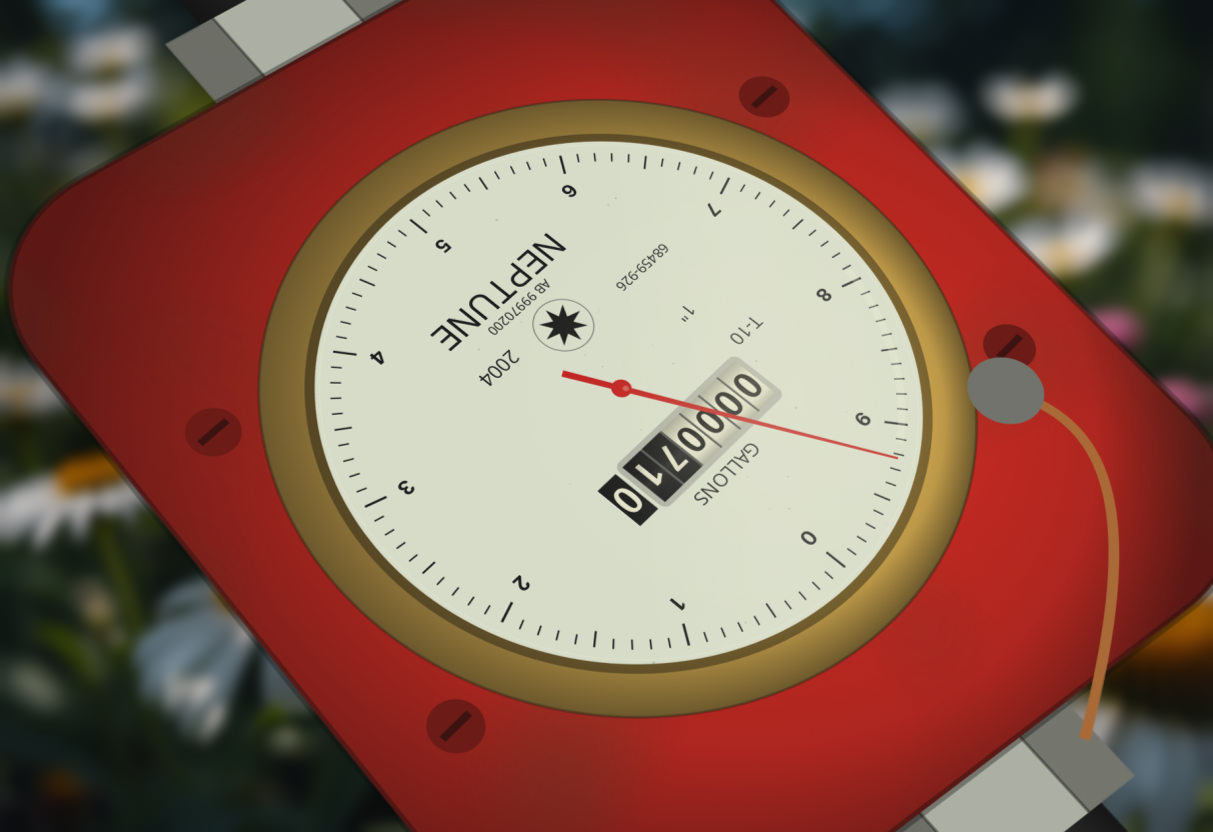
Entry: 709.2; gal
